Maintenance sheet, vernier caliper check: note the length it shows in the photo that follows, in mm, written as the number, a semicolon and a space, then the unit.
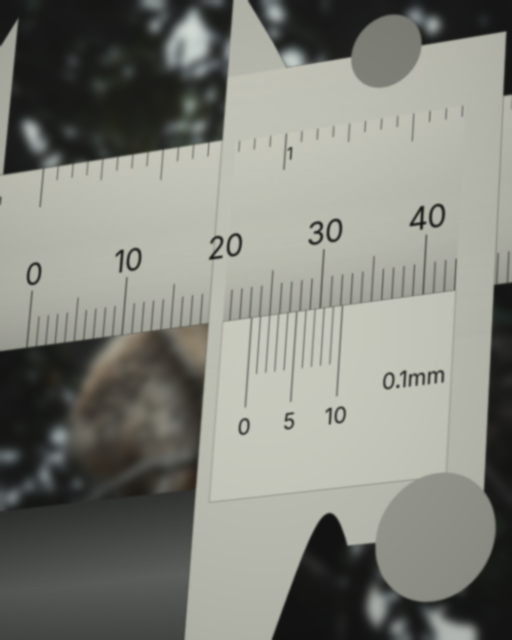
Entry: 23.2; mm
